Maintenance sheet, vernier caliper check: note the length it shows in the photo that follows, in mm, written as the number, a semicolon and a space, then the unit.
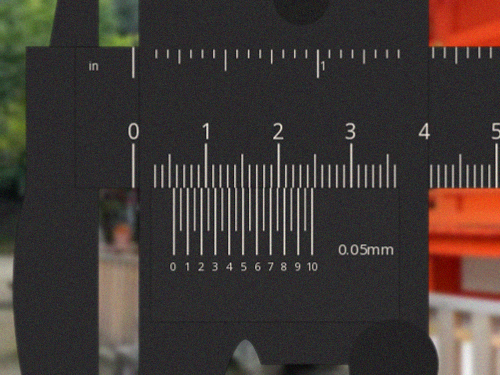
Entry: 5.6; mm
